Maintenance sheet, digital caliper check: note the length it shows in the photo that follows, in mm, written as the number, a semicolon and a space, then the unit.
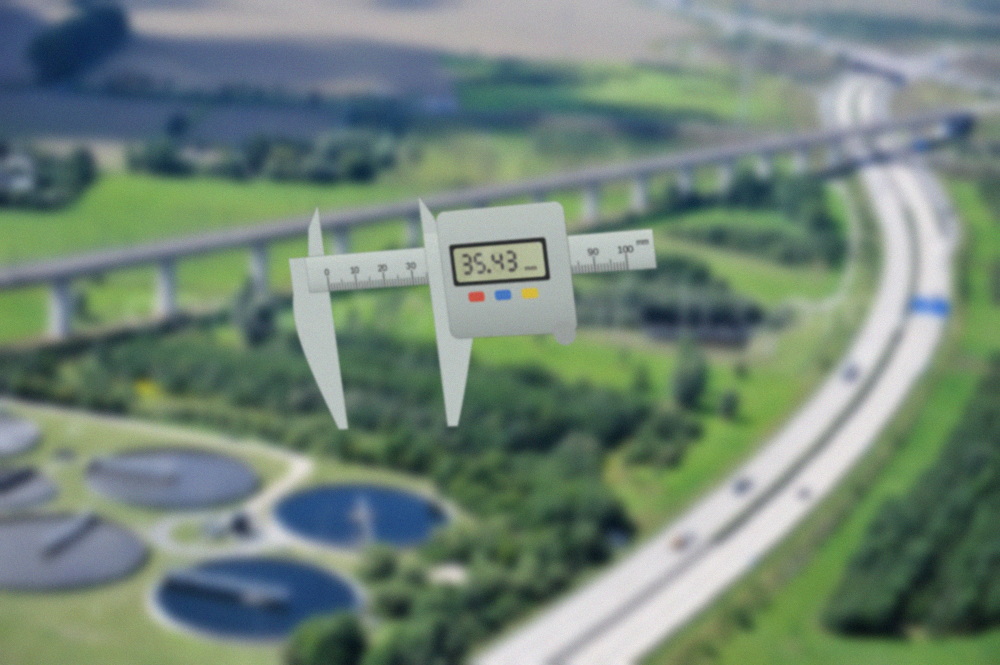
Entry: 35.43; mm
